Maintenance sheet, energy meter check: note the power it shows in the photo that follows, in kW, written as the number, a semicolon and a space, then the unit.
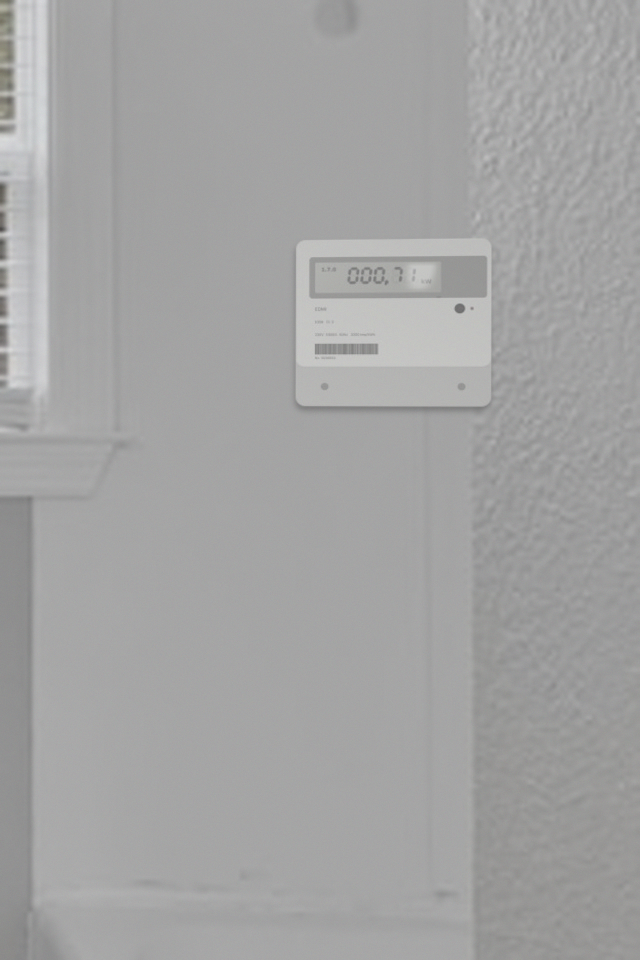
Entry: 0.71; kW
